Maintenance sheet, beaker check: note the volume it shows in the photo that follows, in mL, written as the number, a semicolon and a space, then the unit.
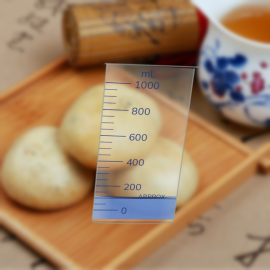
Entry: 100; mL
